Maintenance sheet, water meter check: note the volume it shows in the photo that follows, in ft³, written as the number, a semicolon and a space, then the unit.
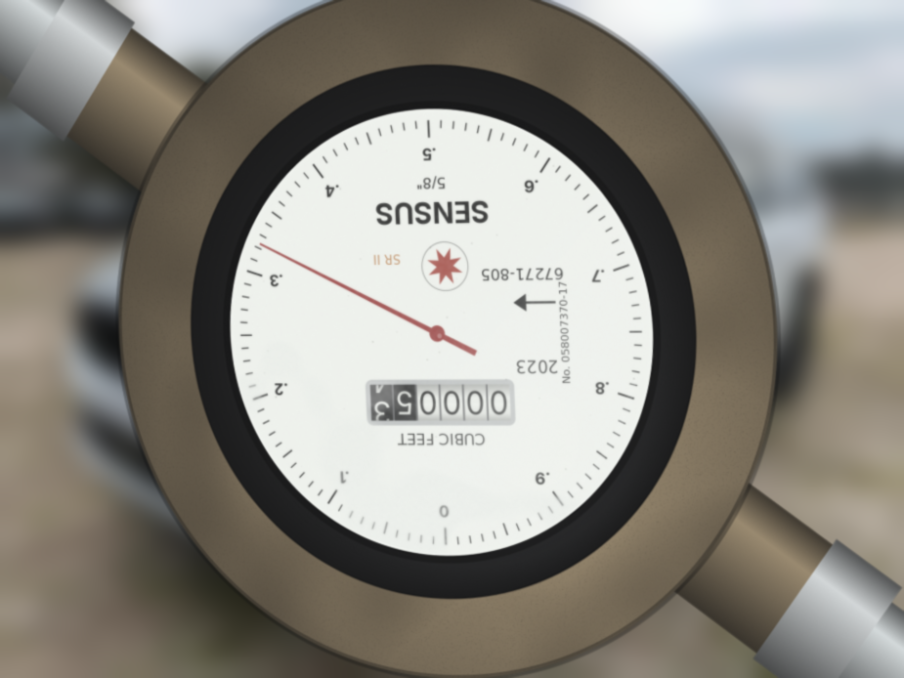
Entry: 53.32; ft³
